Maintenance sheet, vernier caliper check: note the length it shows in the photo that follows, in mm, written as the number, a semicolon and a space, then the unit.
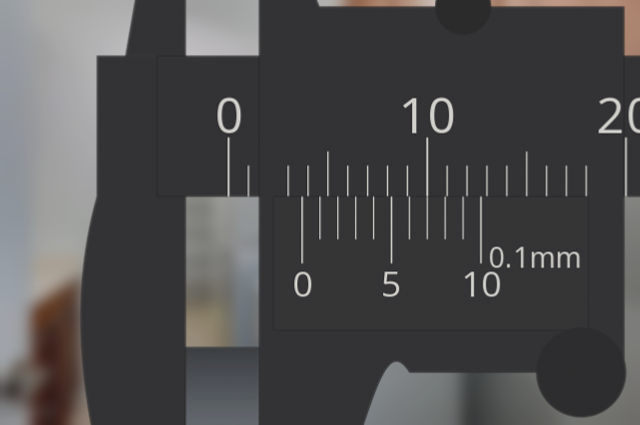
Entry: 3.7; mm
